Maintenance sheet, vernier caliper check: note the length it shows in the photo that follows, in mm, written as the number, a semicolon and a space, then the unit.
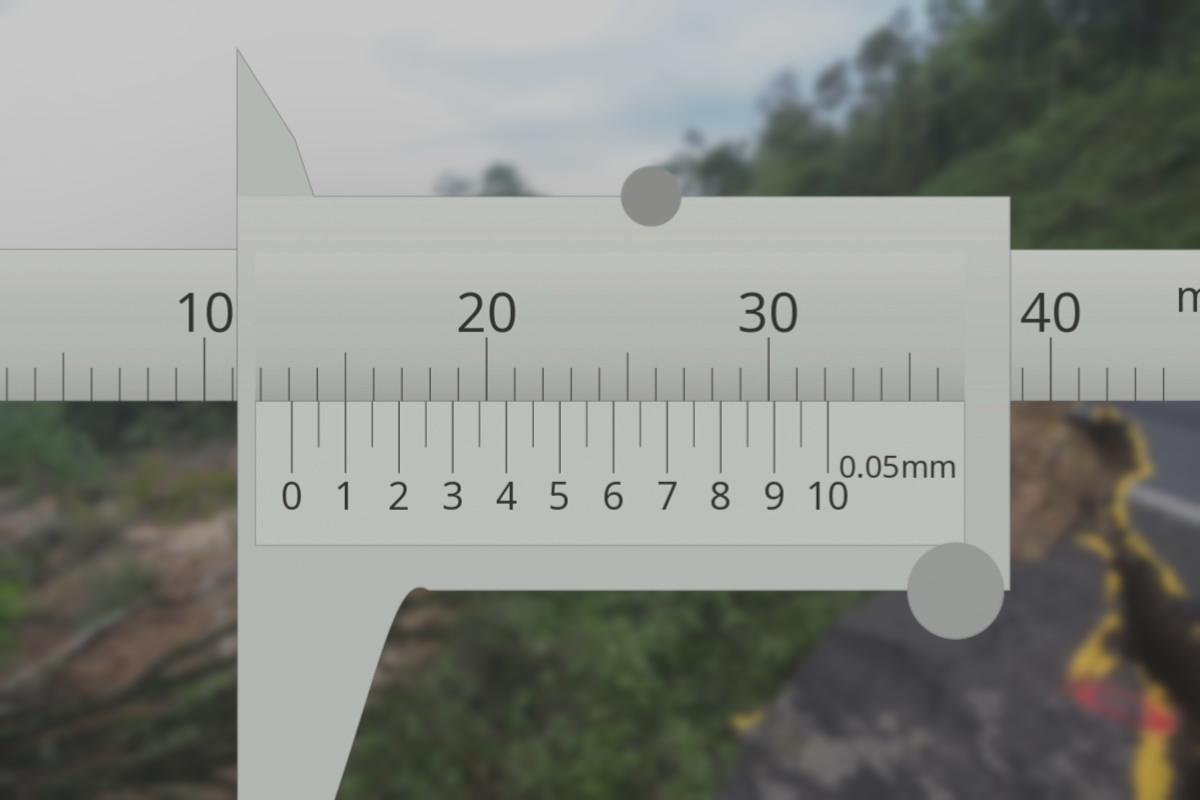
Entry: 13.10; mm
